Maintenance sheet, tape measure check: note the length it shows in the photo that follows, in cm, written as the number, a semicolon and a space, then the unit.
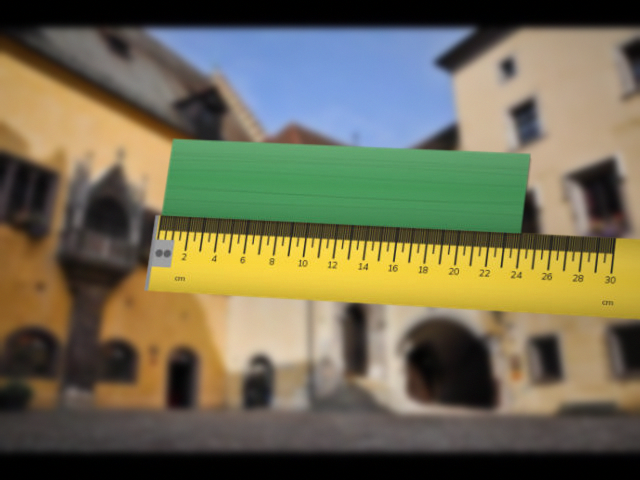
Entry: 24; cm
